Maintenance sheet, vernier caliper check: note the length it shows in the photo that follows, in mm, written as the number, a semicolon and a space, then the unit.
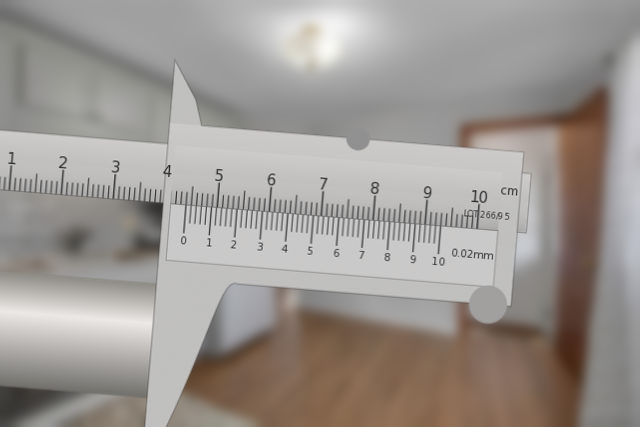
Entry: 44.0; mm
